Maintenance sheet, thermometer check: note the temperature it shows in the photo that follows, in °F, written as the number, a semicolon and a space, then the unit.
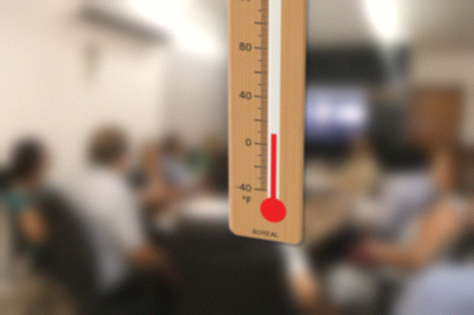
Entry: 10; °F
